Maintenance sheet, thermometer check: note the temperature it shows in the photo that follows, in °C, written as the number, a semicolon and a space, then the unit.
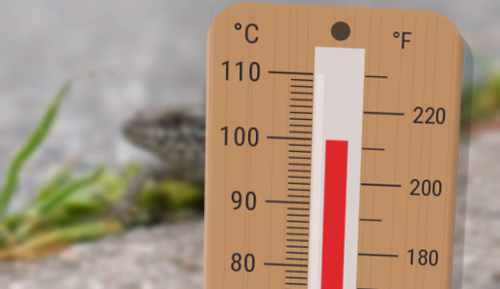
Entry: 100; °C
